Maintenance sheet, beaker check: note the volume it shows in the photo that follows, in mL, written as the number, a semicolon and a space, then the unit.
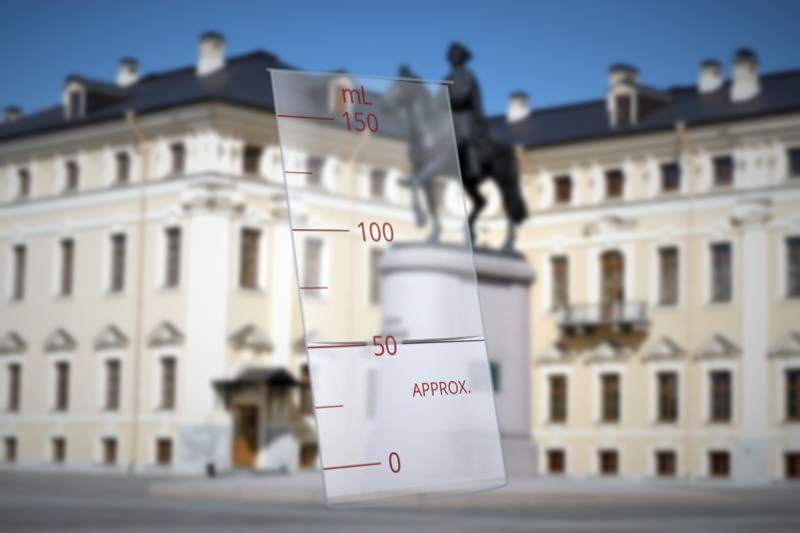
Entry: 50; mL
